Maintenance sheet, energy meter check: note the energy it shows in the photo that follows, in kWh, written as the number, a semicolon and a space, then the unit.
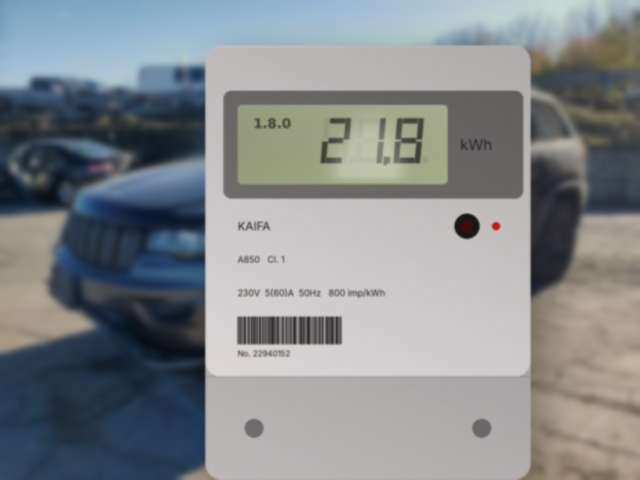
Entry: 21.8; kWh
